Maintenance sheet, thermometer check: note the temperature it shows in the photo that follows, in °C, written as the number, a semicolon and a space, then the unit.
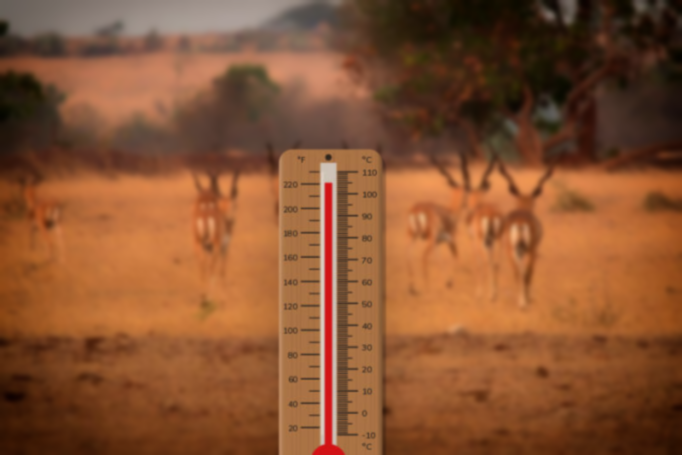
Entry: 105; °C
